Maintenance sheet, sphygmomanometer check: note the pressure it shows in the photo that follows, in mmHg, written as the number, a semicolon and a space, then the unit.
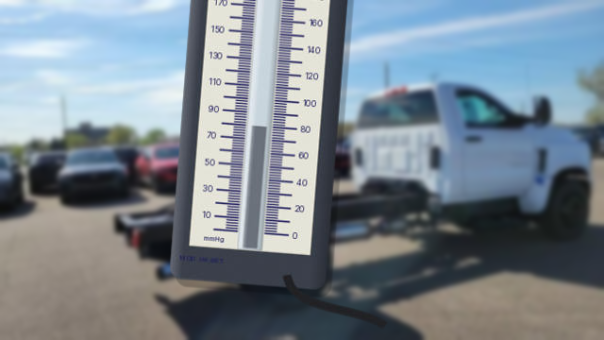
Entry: 80; mmHg
